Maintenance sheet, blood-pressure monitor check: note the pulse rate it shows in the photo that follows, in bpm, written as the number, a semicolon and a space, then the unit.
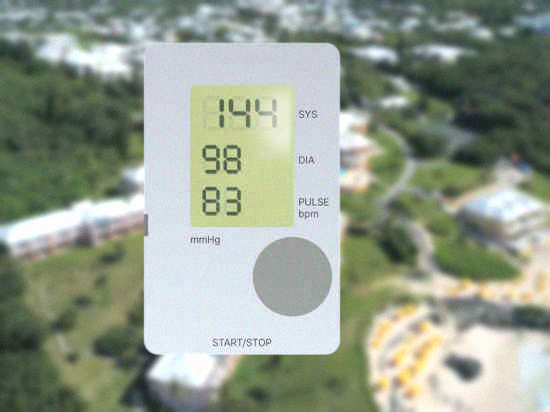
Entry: 83; bpm
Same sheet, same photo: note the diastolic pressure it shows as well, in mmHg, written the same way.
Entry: 98; mmHg
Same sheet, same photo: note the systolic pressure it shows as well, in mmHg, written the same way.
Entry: 144; mmHg
